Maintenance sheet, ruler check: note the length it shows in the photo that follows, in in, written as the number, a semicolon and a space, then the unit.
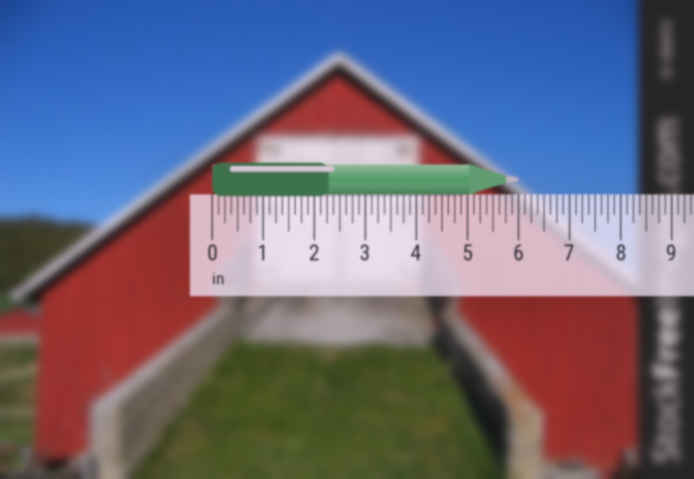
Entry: 6; in
